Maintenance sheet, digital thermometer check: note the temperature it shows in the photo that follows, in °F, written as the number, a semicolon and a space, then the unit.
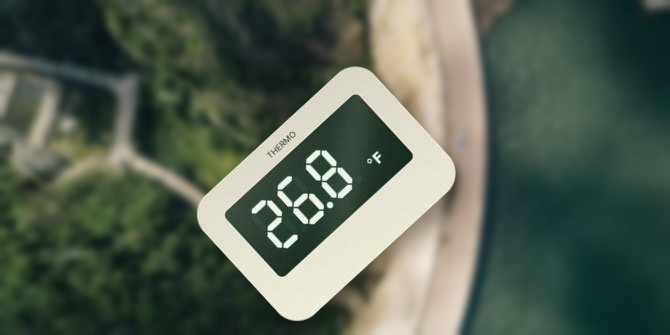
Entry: 26.8; °F
